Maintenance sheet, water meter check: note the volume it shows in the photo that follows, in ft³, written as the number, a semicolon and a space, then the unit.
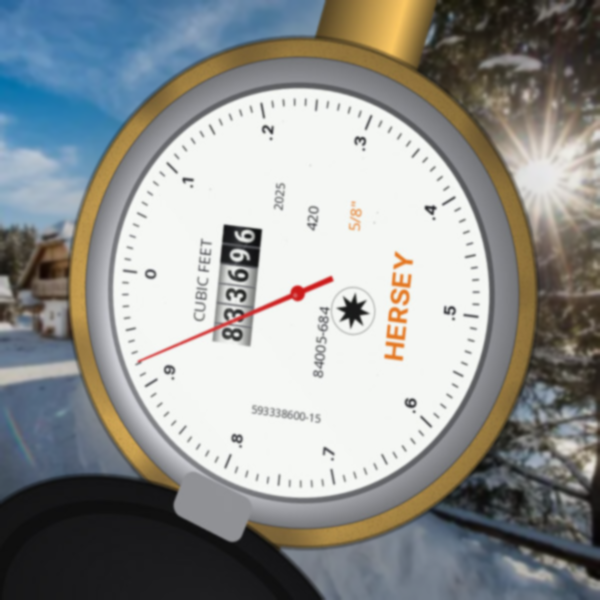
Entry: 833695.92; ft³
